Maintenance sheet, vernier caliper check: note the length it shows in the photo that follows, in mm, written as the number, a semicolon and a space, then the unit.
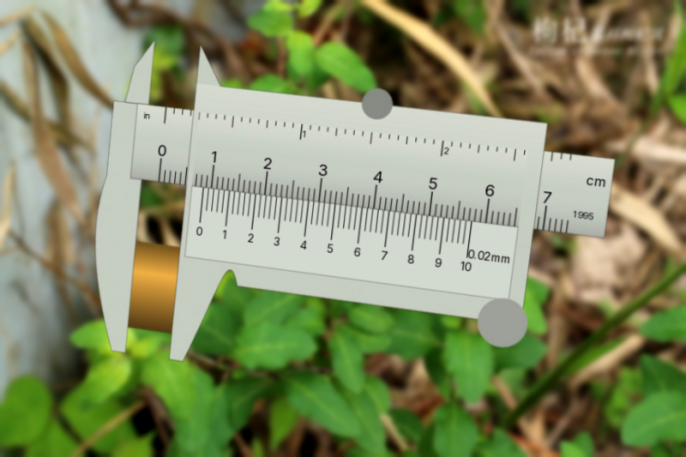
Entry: 8.5; mm
